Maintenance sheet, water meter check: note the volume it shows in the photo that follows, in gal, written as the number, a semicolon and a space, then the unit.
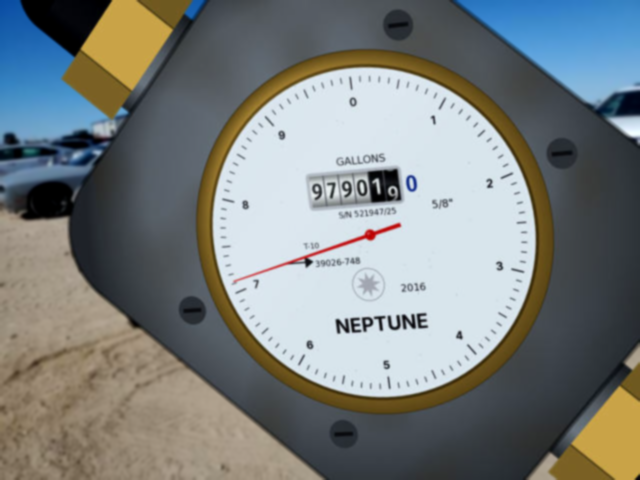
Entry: 9790187.1; gal
